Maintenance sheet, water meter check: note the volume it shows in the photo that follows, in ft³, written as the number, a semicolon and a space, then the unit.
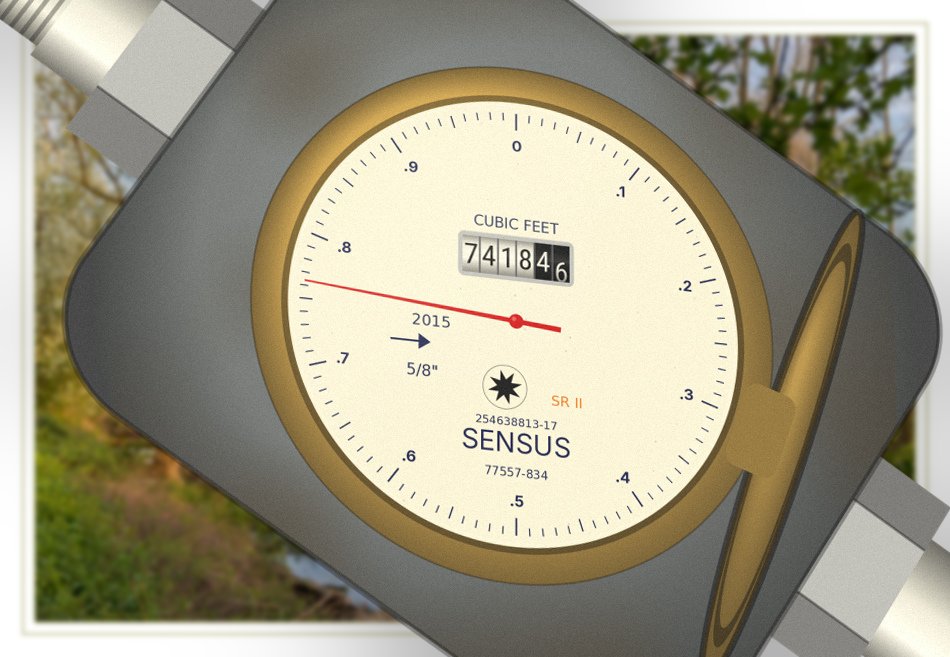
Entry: 741845.76; ft³
